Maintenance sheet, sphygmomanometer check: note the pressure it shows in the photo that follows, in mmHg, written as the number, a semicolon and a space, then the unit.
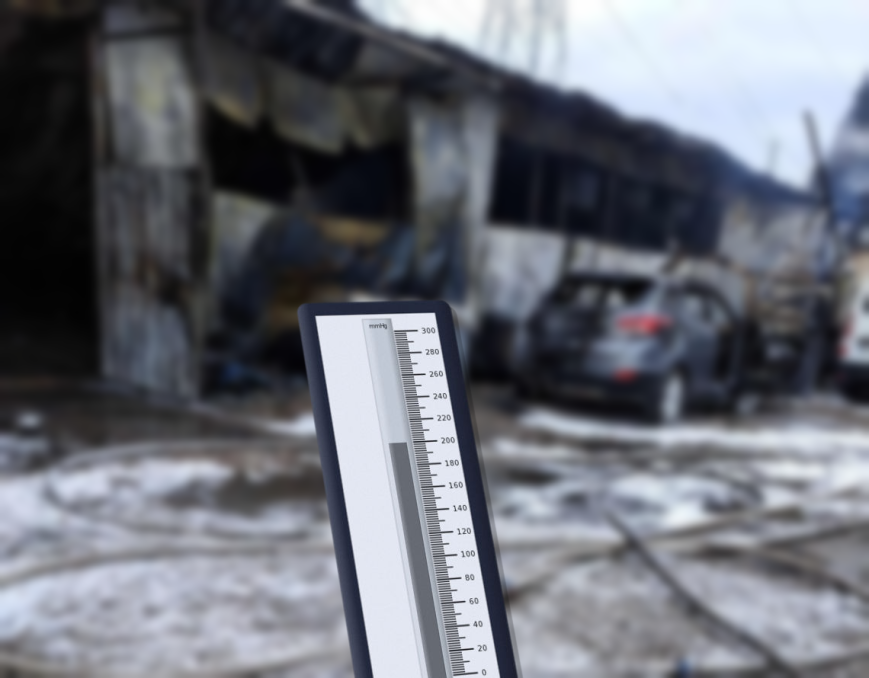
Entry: 200; mmHg
